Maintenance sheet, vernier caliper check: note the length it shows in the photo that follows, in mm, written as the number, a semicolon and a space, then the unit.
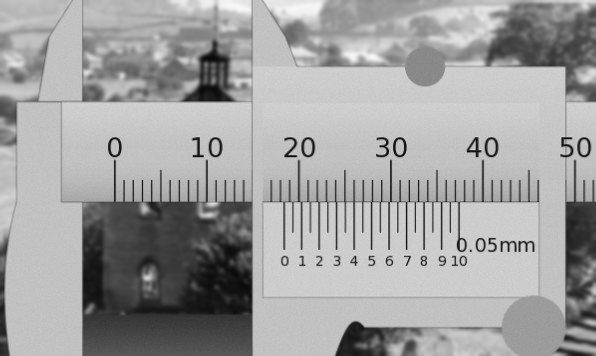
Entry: 18.4; mm
